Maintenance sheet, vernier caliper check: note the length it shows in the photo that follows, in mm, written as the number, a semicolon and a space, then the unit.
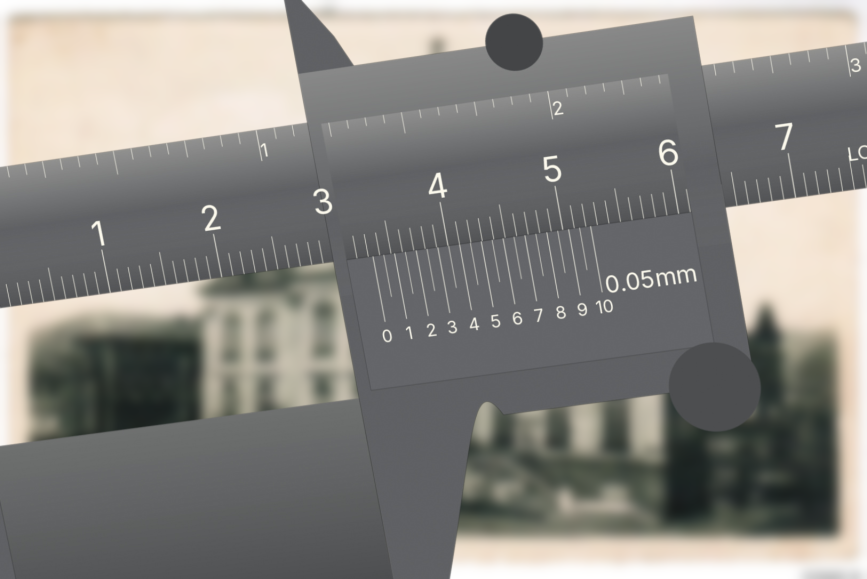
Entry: 33.4; mm
